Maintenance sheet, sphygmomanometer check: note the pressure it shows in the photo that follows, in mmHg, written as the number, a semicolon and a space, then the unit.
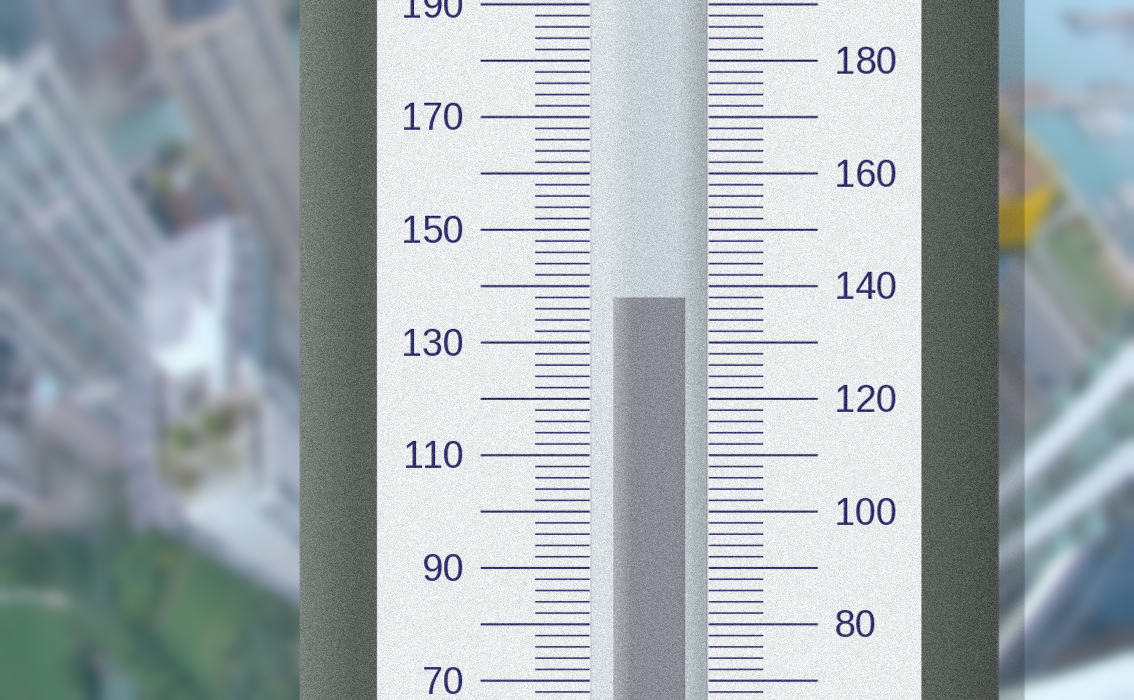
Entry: 138; mmHg
